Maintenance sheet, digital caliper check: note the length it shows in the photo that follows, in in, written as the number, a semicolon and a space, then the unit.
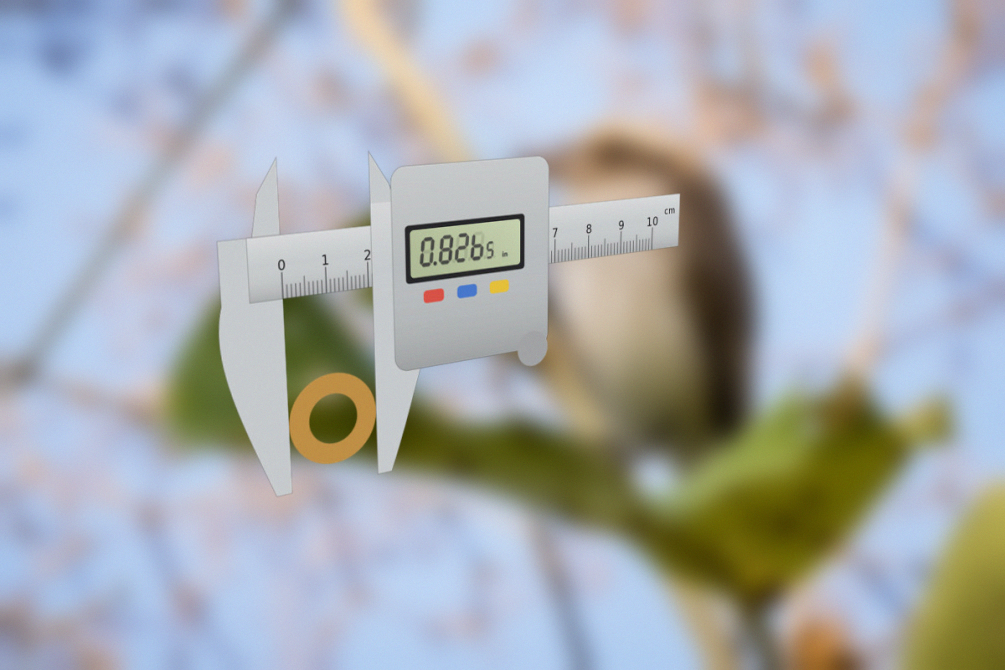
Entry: 0.8265; in
